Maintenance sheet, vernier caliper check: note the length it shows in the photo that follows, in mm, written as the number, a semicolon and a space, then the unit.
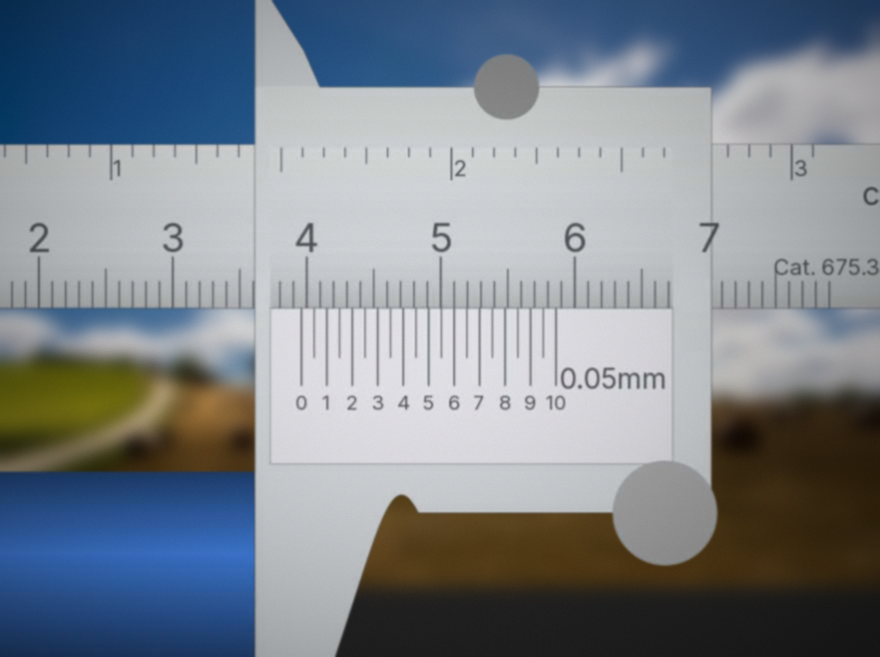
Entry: 39.6; mm
